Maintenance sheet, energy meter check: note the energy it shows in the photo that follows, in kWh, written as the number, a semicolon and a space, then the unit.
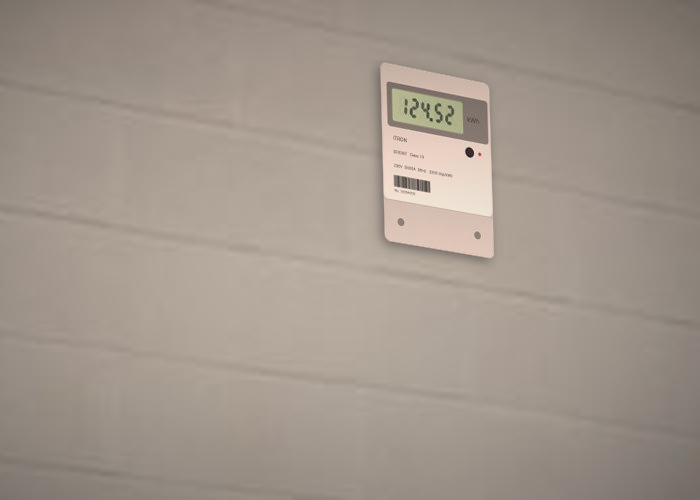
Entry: 124.52; kWh
